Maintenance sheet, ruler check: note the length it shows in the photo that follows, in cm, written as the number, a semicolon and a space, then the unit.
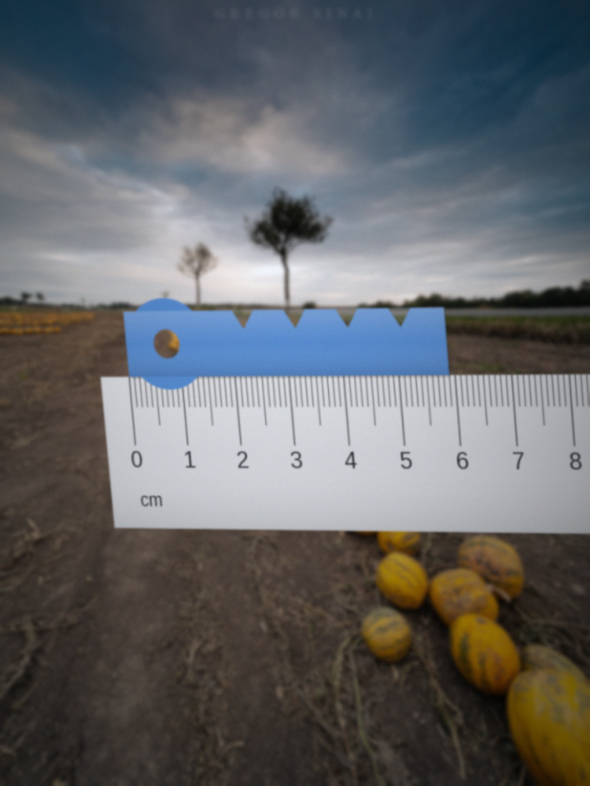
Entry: 5.9; cm
